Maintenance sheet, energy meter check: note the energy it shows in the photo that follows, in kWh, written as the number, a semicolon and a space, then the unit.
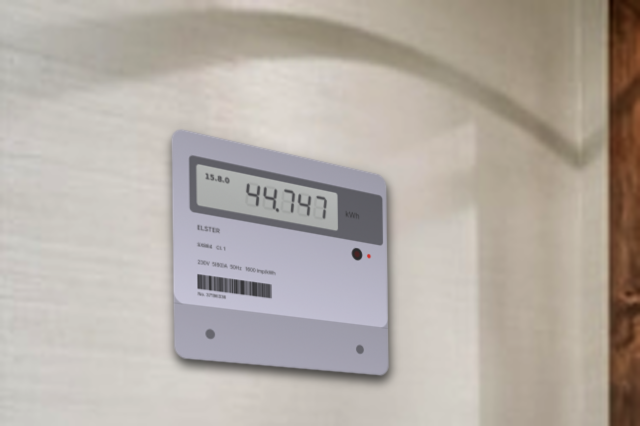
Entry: 44.747; kWh
